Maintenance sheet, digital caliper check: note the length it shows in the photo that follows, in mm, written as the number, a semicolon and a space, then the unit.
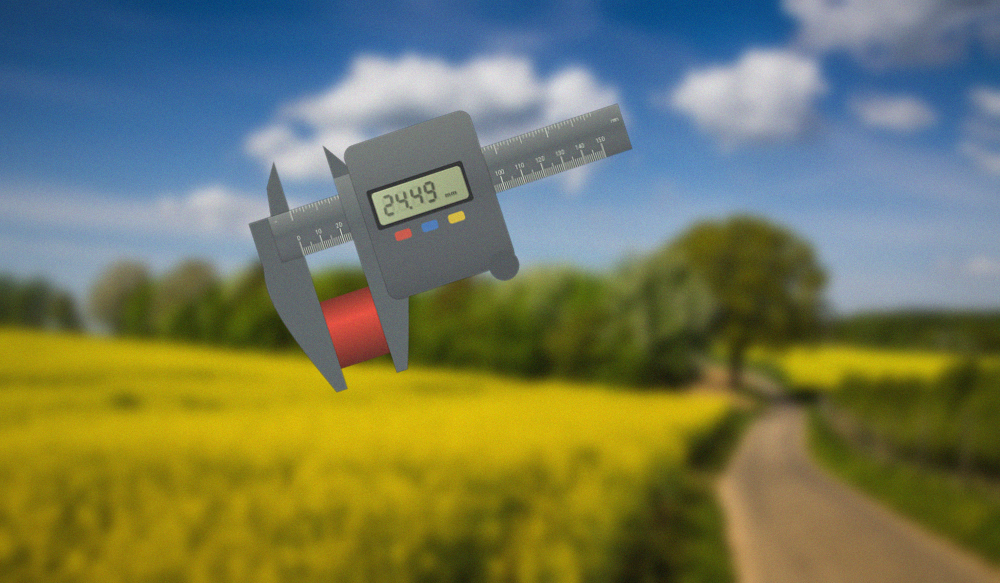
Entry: 24.49; mm
